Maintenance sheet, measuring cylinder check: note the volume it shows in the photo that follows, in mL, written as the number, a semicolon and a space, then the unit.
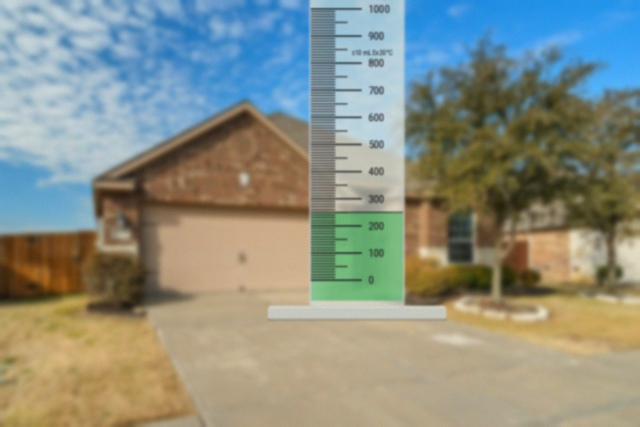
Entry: 250; mL
